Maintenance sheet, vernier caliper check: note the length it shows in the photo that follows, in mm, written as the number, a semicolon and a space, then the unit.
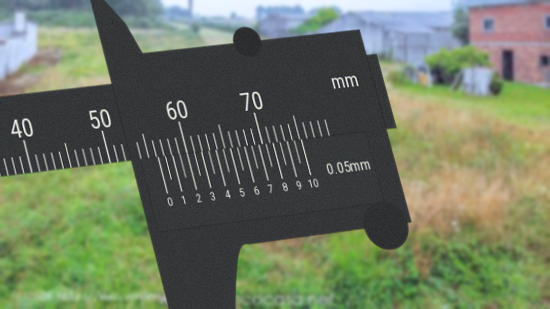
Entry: 56.2; mm
